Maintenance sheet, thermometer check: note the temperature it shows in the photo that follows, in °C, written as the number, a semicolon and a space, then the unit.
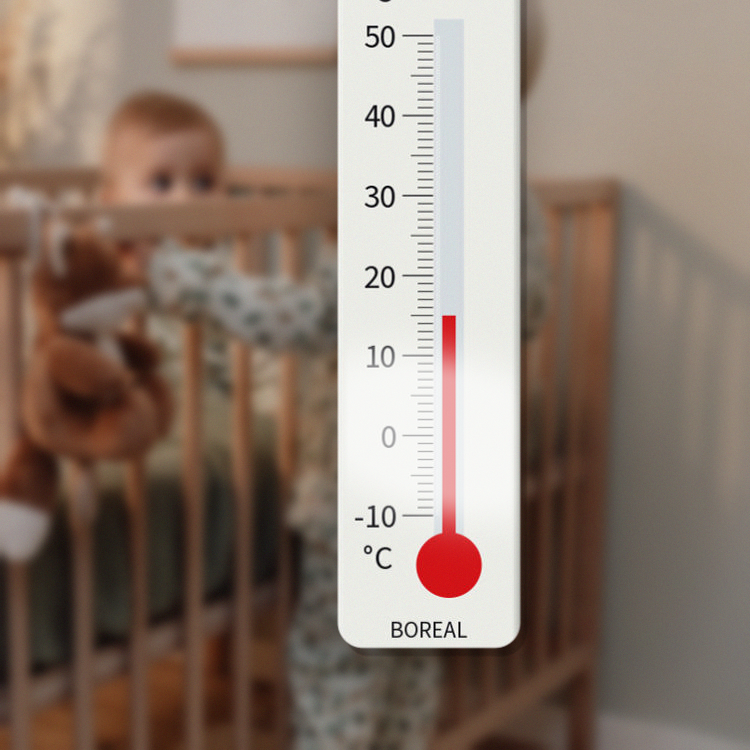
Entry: 15; °C
